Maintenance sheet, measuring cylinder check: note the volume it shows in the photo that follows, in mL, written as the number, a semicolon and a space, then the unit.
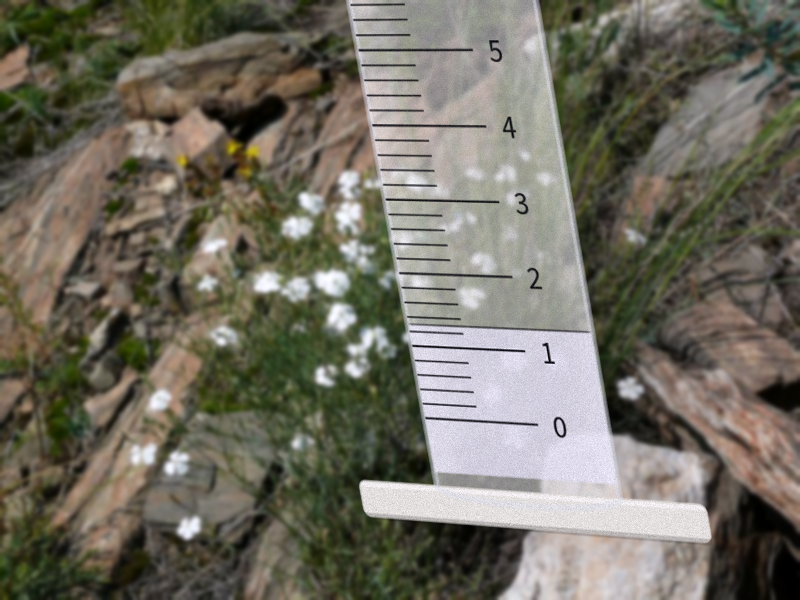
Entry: 1.3; mL
